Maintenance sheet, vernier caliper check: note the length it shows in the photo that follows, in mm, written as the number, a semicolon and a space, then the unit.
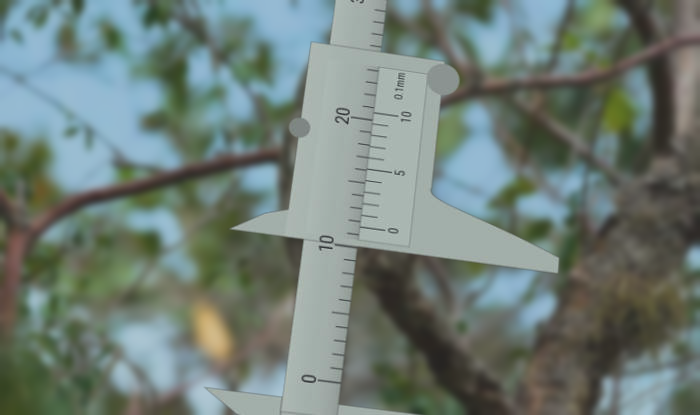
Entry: 11.6; mm
